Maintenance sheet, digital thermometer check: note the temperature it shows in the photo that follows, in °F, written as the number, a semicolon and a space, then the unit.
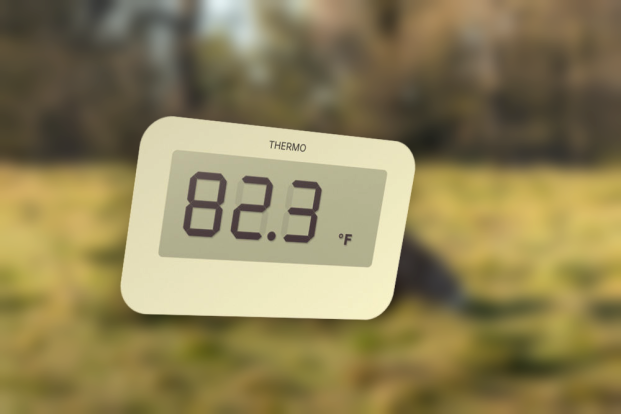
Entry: 82.3; °F
